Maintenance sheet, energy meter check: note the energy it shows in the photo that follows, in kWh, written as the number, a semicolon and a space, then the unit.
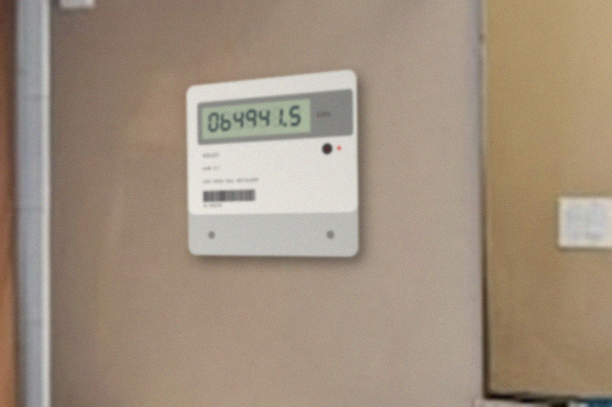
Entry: 64941.5; kWh
